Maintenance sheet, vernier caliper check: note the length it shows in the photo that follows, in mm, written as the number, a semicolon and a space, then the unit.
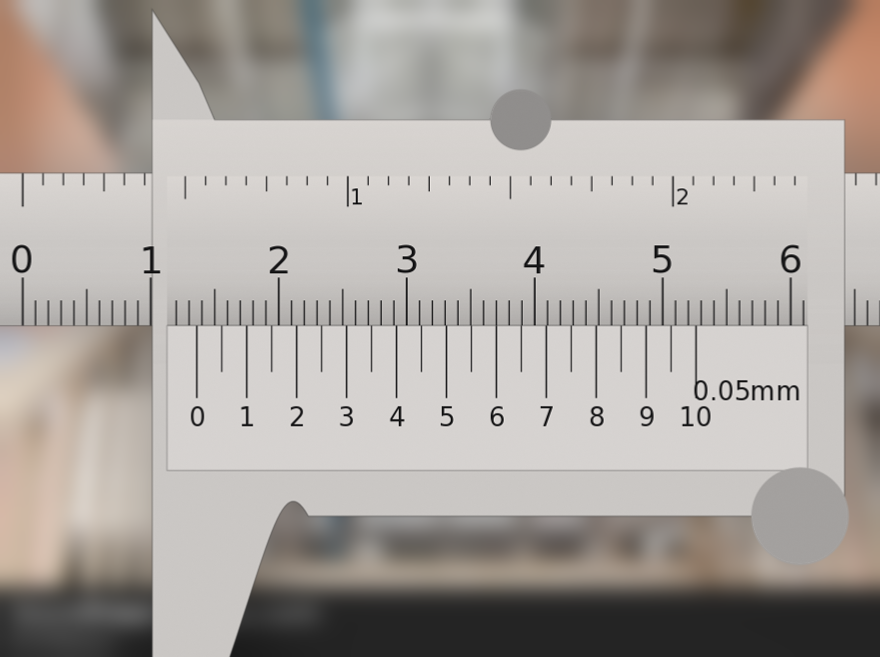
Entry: 13.6; mm
